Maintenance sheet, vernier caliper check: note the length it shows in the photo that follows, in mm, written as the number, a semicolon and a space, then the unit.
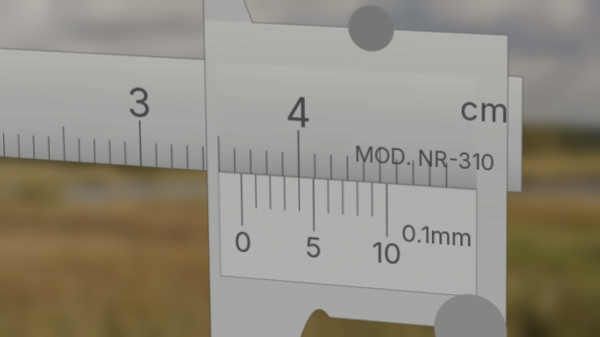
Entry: 36.4; mm
